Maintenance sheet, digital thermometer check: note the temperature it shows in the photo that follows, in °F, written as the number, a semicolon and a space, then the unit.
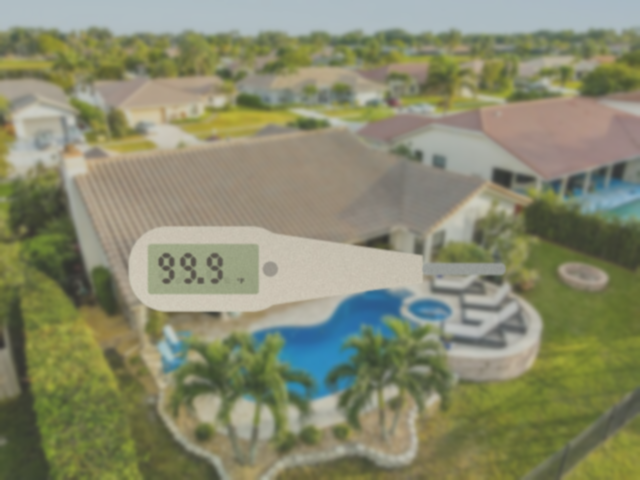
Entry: 99.9; °F
